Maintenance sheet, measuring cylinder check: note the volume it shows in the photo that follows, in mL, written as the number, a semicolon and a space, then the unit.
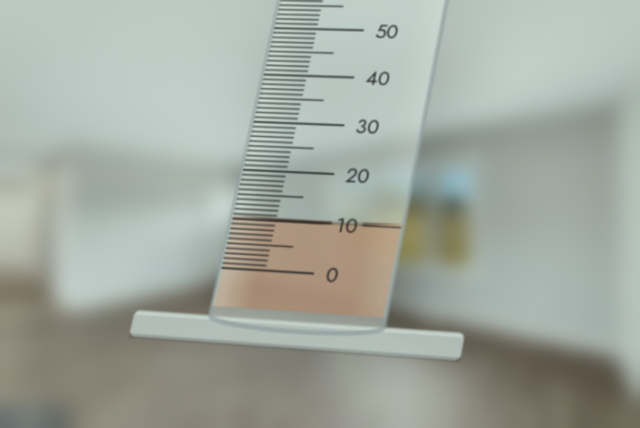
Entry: 10; mL
